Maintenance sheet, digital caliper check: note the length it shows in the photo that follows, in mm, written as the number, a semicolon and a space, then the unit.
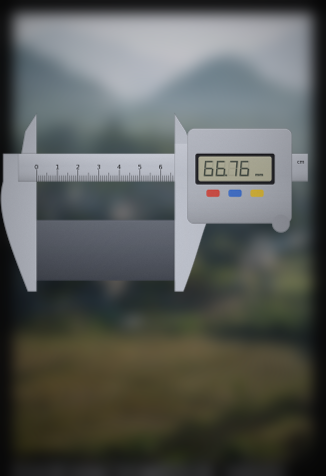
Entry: 66.76; mm
